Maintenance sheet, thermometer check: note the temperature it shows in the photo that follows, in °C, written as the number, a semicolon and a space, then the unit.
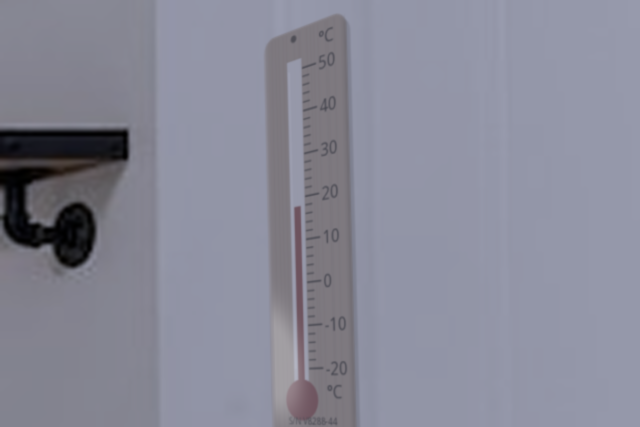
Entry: 18; °C
